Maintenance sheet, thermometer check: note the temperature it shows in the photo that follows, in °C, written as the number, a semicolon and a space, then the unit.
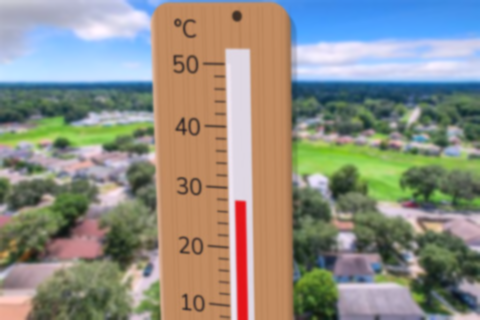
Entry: 28; °C
